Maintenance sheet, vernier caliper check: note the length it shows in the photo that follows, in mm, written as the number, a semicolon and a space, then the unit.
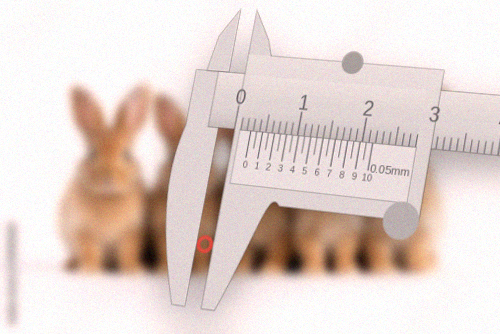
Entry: 2.6; mm
